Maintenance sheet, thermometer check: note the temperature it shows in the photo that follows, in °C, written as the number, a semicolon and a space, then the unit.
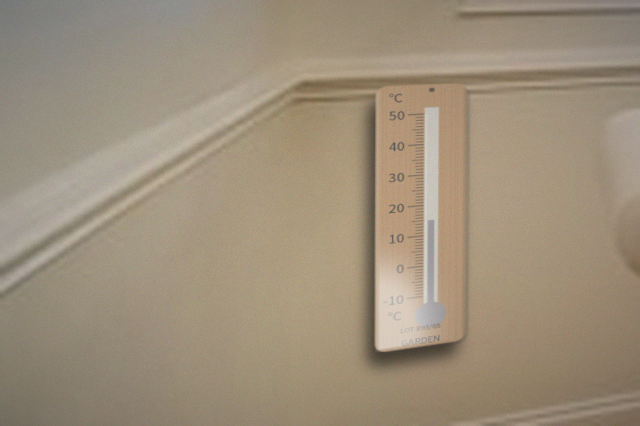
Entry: 15; °C
